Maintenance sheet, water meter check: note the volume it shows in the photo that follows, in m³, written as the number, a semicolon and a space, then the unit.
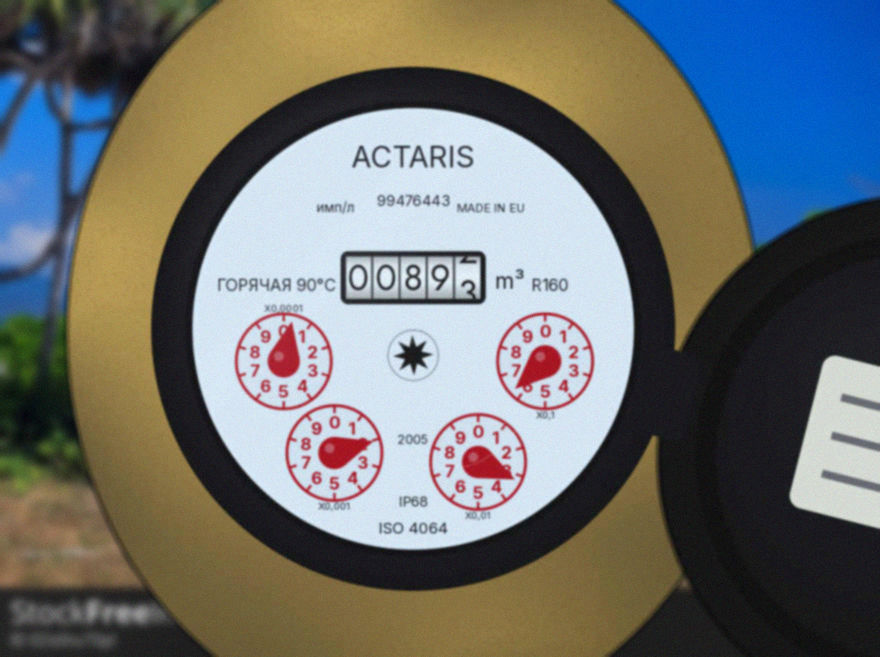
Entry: 892.6320; m³
